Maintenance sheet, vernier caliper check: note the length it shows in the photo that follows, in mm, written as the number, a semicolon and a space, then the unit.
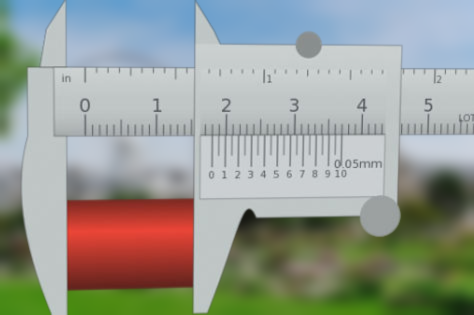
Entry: 18.0; mm
